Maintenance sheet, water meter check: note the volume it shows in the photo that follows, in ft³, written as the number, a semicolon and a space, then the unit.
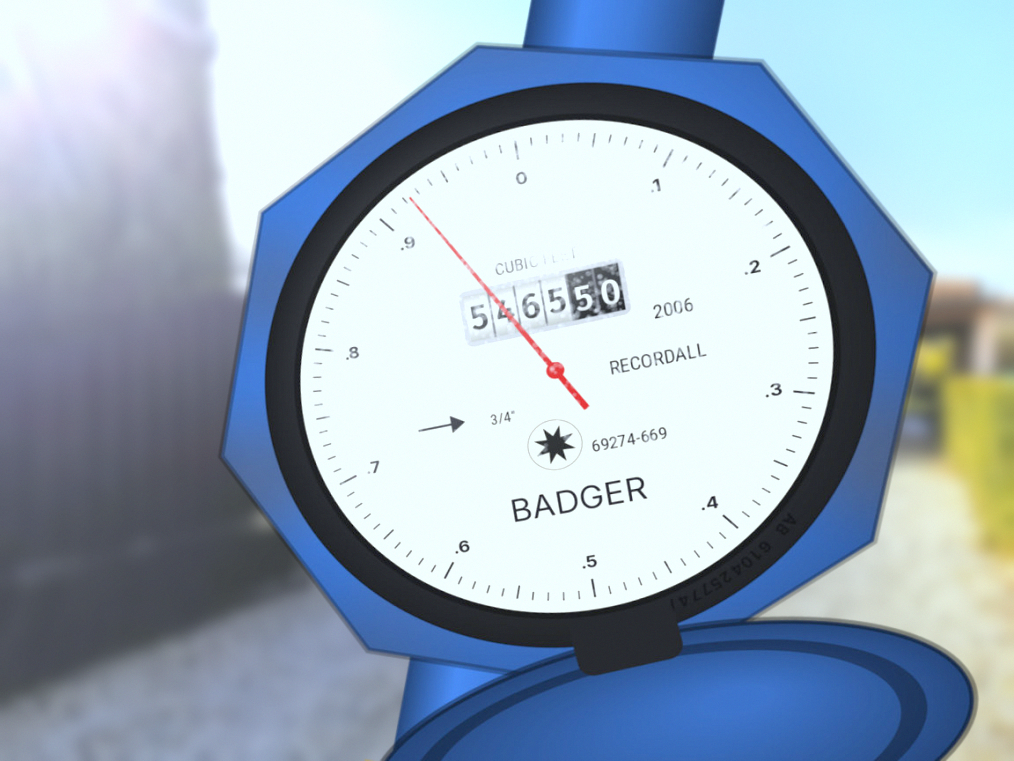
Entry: 546549.92; ft³
